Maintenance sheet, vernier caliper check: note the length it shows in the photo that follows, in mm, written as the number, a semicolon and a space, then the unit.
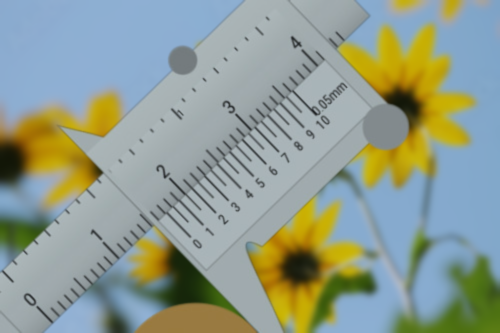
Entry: 17.2; mm
